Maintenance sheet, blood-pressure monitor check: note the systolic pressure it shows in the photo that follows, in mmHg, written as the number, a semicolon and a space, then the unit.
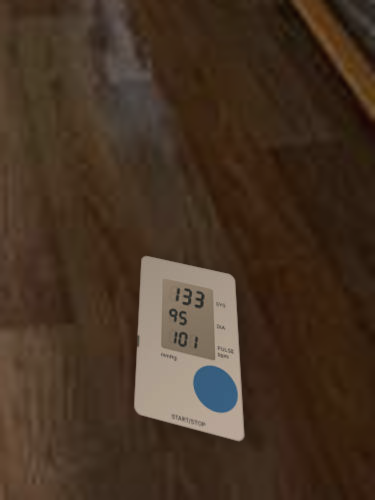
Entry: 133; mmHg
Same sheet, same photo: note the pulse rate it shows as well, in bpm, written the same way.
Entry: 101; bpm
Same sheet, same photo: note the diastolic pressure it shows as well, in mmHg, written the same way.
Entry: 95; mmHg
